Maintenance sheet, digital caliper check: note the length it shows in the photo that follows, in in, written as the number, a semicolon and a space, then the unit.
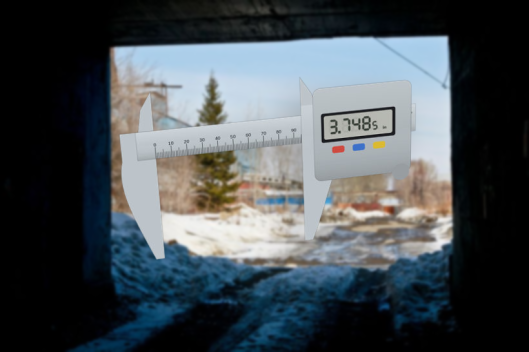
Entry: 3.7485; in
